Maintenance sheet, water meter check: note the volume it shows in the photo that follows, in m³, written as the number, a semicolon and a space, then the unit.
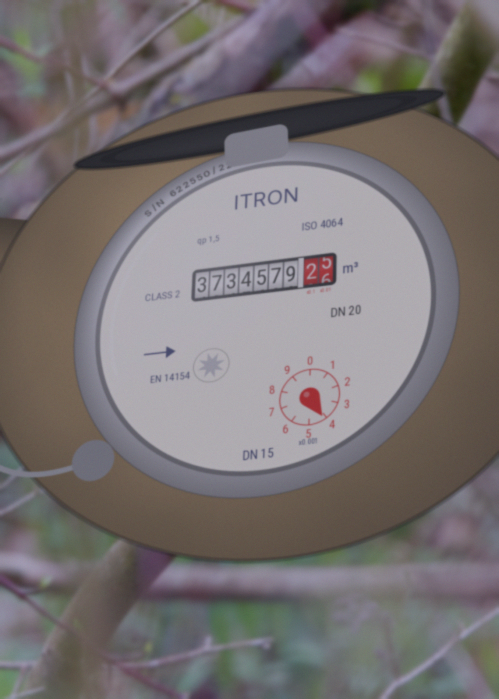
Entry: 3734579.254; m³
